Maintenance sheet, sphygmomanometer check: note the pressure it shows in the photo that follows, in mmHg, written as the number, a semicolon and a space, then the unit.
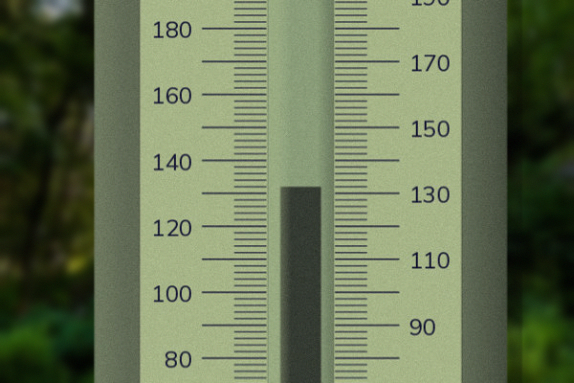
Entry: 132; mmHg
